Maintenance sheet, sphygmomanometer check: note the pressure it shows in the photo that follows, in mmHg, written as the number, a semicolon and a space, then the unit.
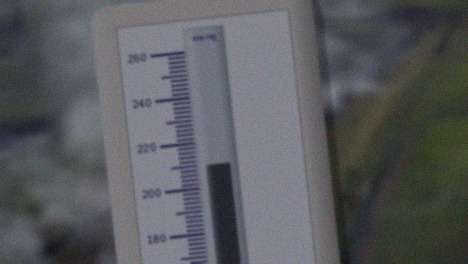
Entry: 210; mmHg
